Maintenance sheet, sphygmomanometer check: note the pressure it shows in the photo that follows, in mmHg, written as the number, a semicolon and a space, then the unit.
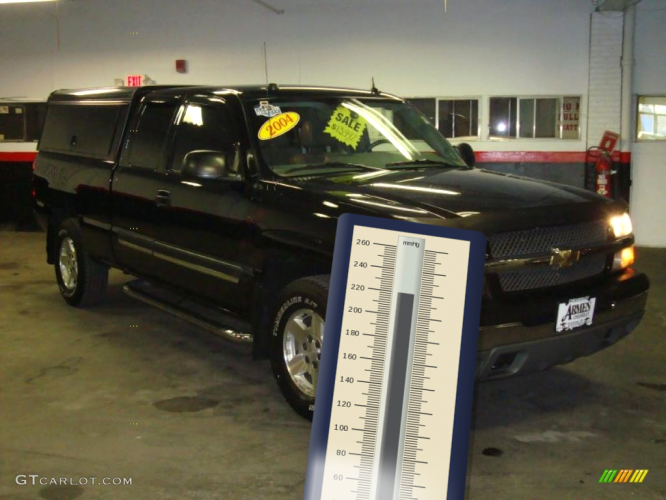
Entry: 220; mmHg
